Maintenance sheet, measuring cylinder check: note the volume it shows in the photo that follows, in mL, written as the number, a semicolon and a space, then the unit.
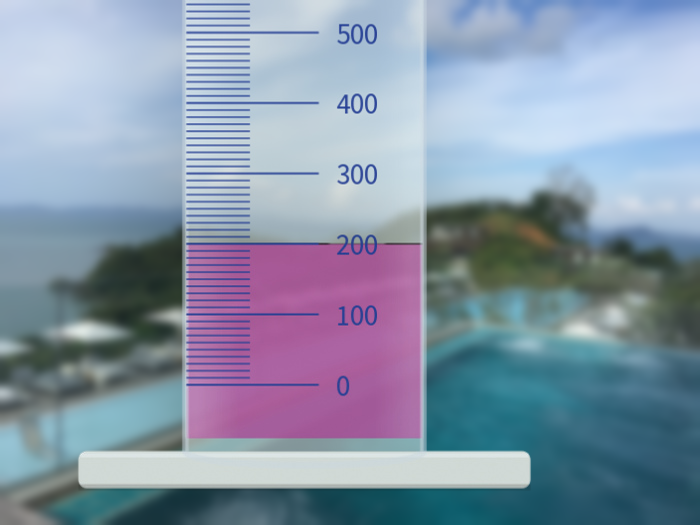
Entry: 200; mL
